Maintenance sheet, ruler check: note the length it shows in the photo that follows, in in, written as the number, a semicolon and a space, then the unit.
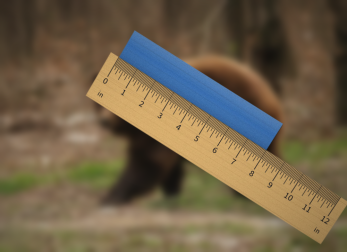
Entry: 8; in
